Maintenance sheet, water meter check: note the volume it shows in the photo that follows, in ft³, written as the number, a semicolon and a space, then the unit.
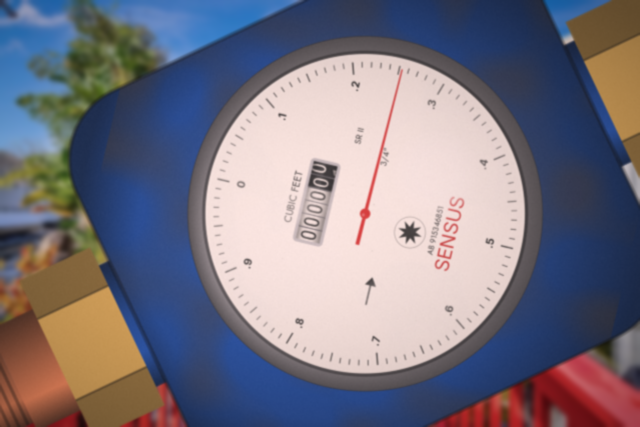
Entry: 0.25; ft³
